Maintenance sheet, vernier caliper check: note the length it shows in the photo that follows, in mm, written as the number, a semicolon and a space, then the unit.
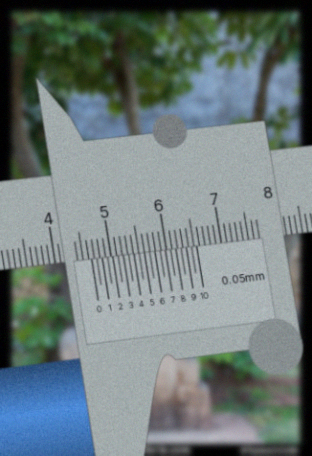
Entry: 46.5; mm
